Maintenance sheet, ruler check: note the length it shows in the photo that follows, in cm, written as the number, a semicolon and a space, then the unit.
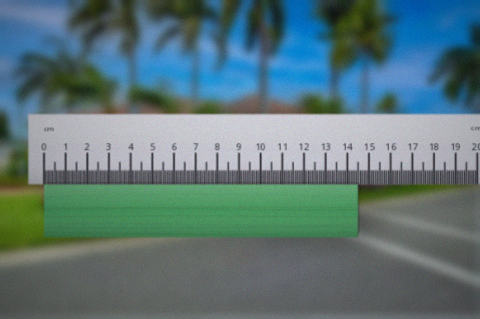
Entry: 14.5; cm
